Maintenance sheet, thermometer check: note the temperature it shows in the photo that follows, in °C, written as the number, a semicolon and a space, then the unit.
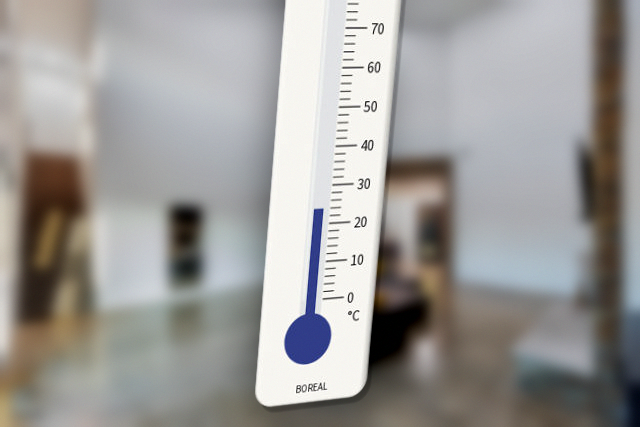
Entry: 24; °C
